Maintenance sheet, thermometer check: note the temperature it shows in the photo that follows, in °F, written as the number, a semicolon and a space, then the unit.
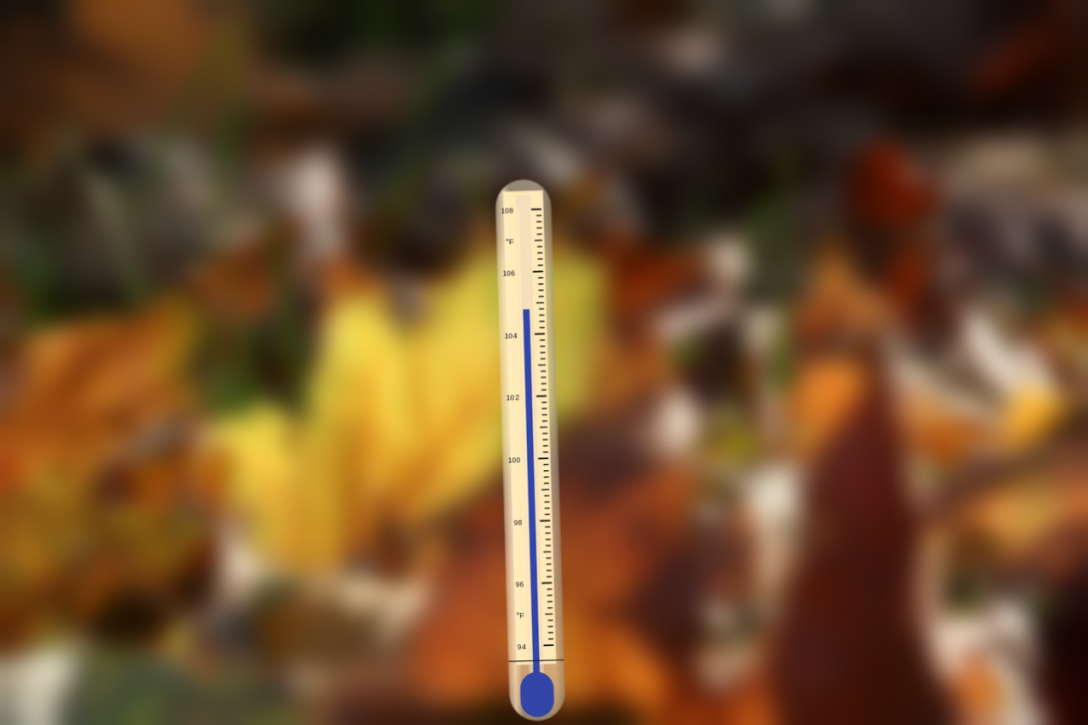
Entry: 104.8; °F
